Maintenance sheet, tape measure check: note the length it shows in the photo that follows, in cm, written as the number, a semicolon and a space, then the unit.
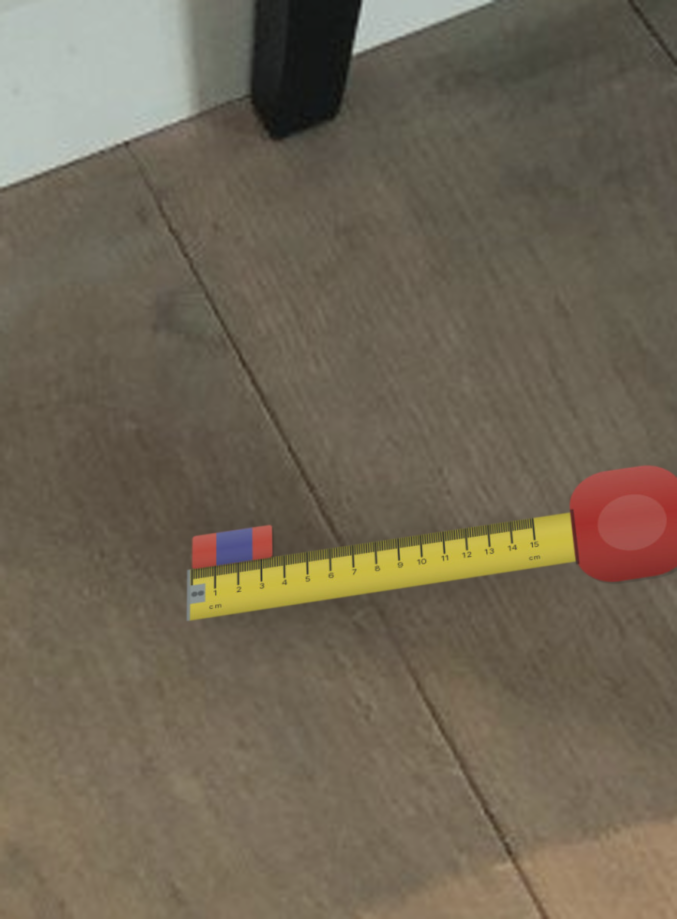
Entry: 3.5; cm
